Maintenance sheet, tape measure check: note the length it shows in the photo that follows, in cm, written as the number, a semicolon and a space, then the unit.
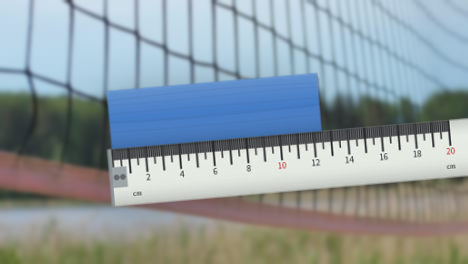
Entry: 12.5; cm
